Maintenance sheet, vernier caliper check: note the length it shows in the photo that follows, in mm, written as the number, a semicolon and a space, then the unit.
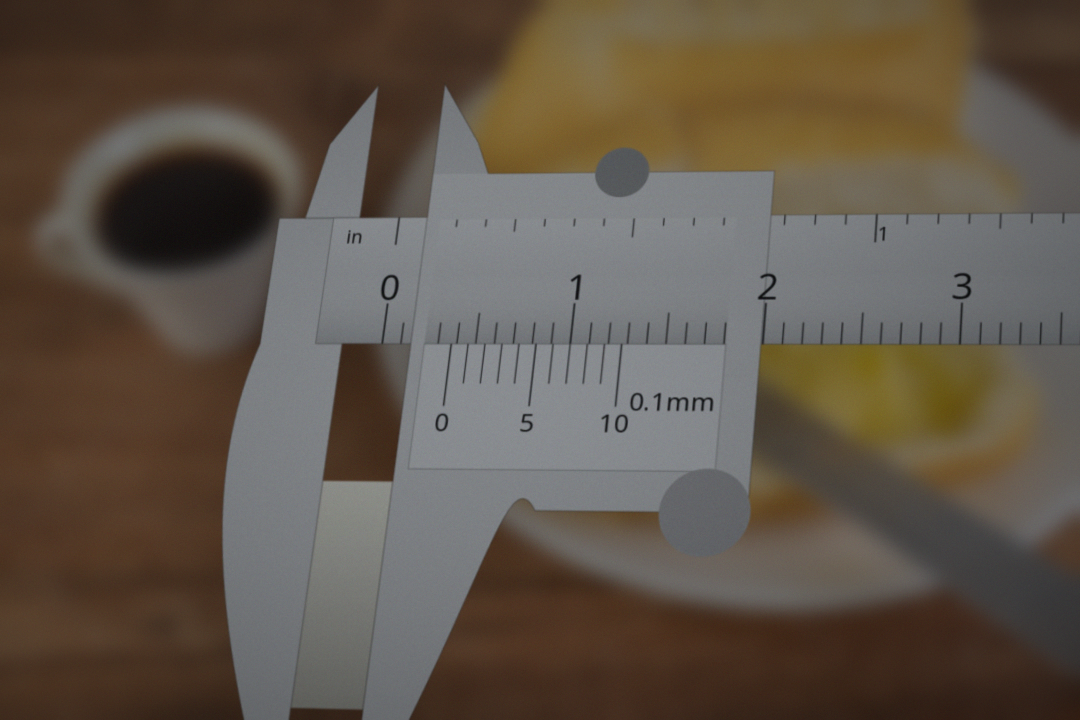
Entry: 3.7; mm
